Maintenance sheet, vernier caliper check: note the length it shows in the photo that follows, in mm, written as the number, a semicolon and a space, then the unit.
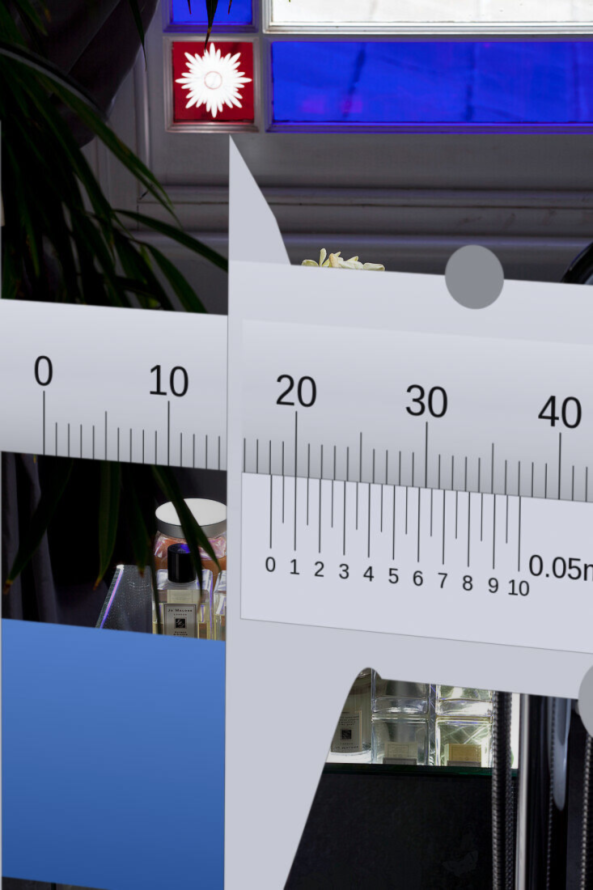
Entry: 18.1; mm
